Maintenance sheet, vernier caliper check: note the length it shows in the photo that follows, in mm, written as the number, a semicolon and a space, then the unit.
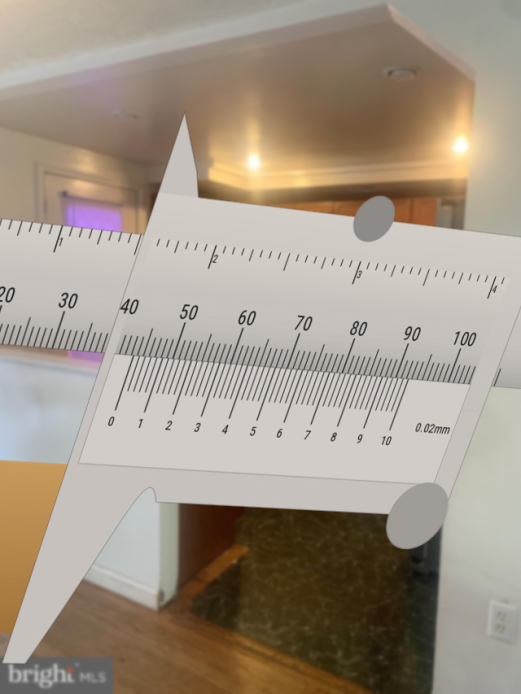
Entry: 43.4; mm
